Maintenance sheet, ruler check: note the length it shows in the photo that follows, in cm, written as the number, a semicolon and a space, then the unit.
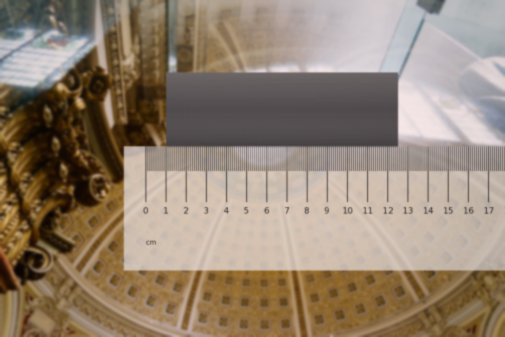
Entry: 11.5; cm
